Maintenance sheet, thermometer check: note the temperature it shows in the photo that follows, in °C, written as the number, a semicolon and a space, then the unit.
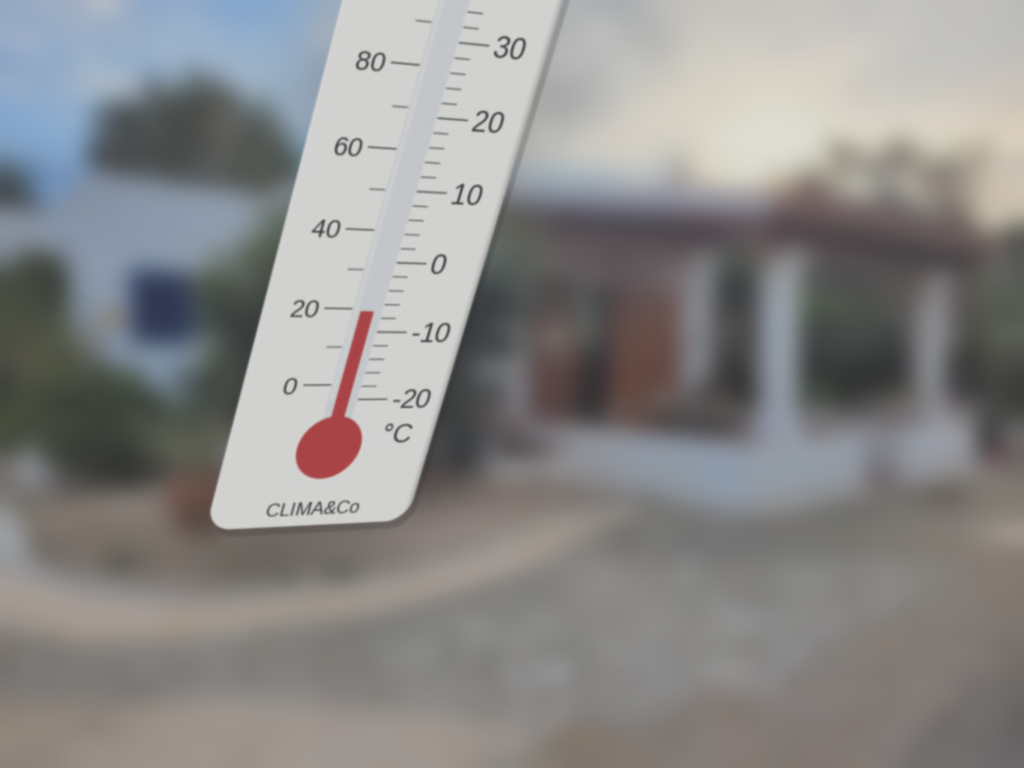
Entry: -7; °C
